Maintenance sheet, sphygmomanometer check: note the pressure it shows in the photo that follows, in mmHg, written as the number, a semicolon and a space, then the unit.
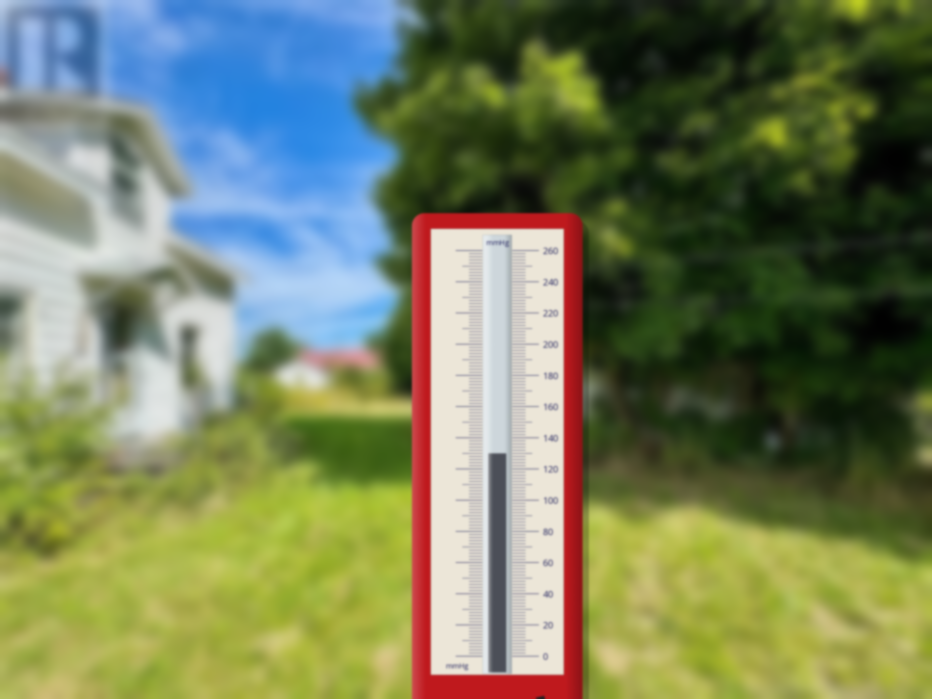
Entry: 130; mmHg
